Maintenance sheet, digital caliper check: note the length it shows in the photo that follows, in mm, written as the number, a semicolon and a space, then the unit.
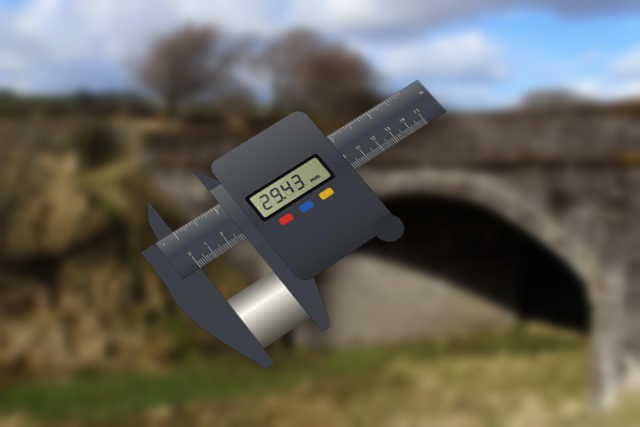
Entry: 29.43; mm
